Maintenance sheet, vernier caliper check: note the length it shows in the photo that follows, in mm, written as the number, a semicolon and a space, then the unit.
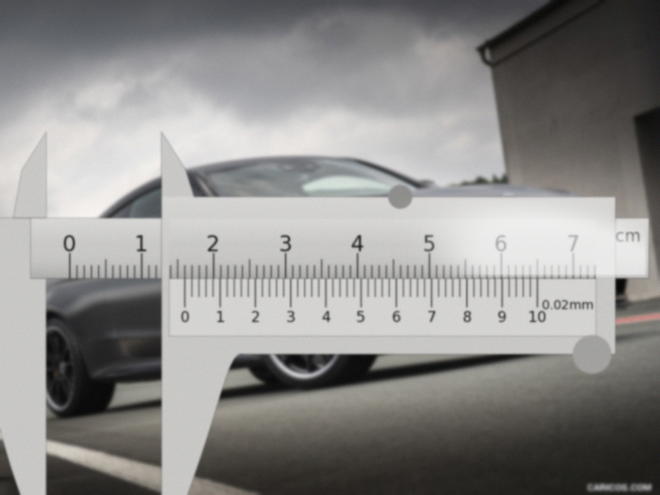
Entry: 16.0; mm
